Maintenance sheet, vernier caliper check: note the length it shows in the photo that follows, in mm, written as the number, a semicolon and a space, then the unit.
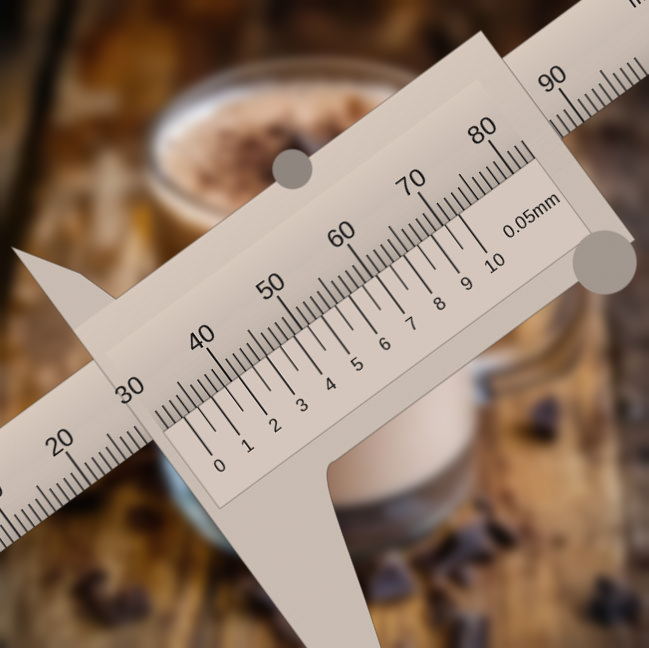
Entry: 33.2; mm
